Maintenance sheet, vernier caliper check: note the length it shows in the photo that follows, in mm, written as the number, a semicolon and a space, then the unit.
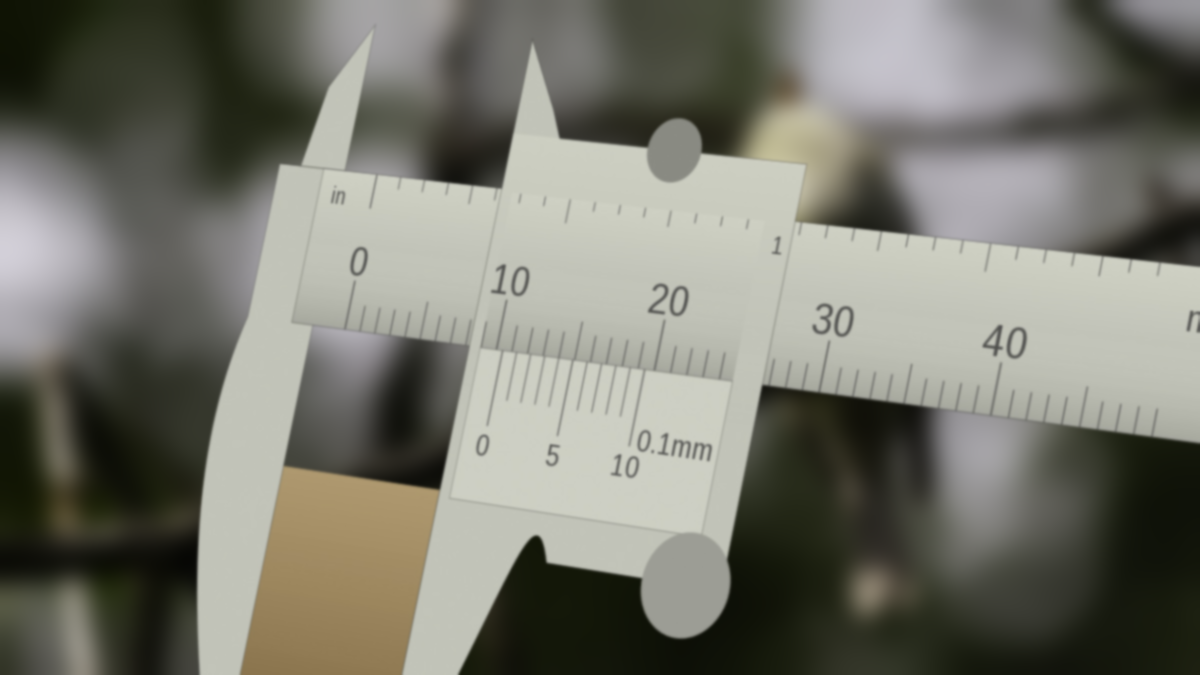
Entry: 10.4; mm
